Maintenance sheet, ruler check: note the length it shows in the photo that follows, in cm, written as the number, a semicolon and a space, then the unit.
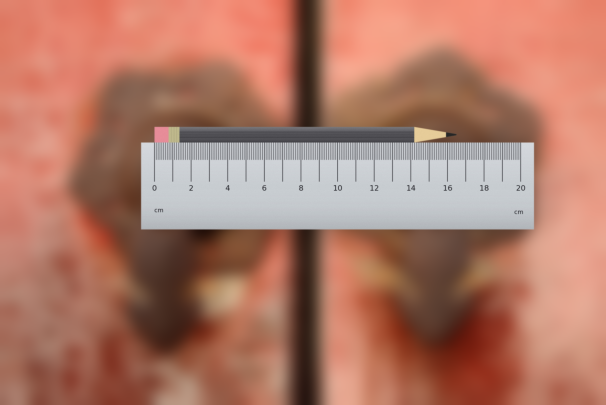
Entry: 16.5; cm
